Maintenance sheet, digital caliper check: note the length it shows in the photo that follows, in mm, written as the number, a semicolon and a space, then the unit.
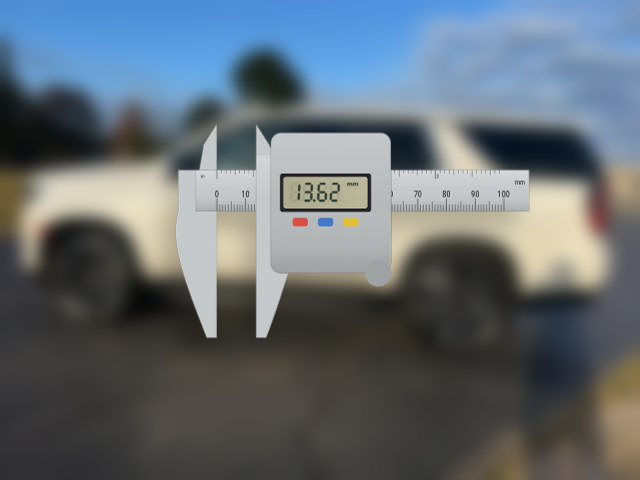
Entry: 13.62; mm
